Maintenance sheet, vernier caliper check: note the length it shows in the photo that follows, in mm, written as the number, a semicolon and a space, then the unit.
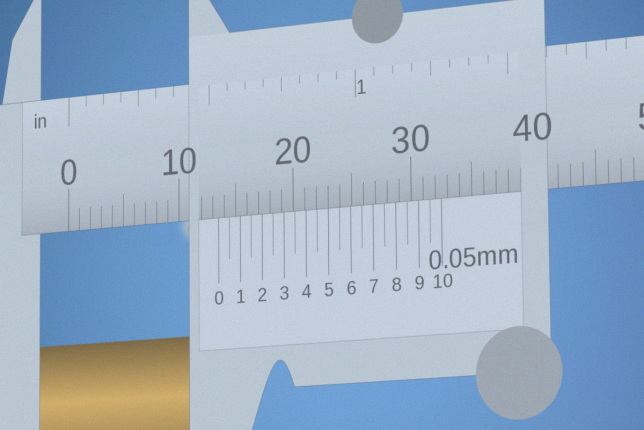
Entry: 13.5; mm
